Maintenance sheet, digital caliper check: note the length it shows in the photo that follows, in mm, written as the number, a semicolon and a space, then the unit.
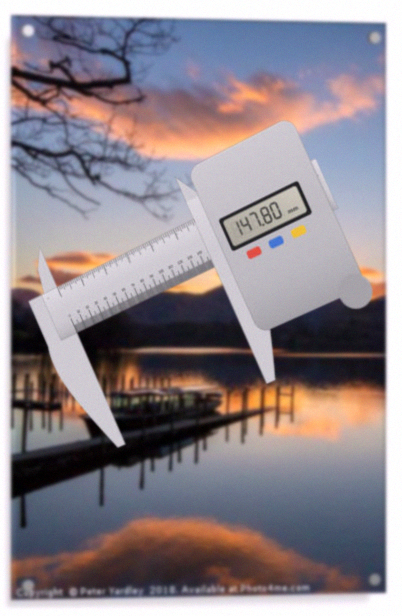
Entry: 147.80; mm
